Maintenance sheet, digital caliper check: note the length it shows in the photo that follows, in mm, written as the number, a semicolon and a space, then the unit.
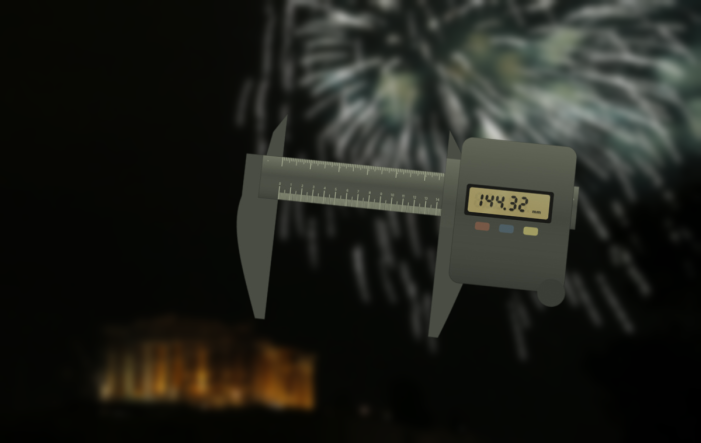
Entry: 144.32; mm
